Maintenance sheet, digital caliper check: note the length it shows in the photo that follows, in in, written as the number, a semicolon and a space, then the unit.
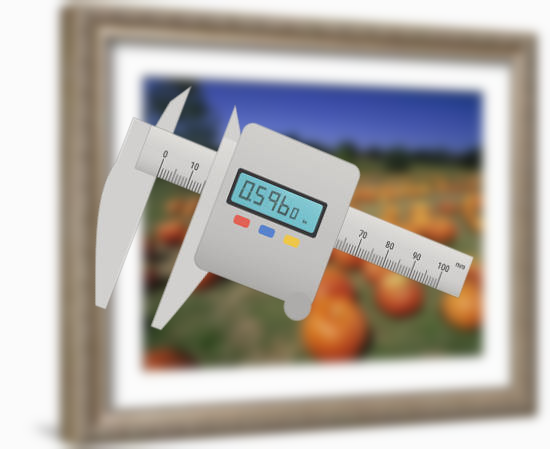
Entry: 0.5960; in
